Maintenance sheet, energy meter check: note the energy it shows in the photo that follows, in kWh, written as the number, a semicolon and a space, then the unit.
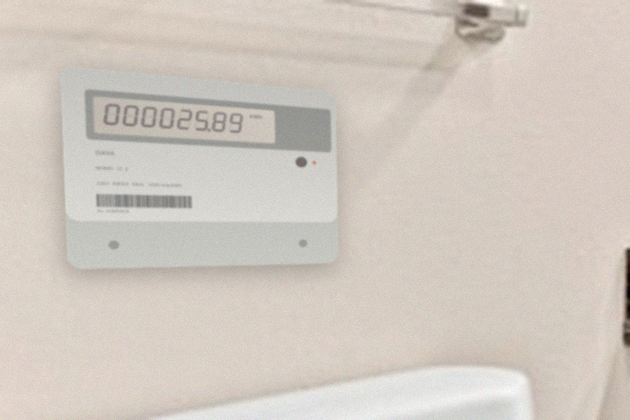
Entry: 25.89; kWh
